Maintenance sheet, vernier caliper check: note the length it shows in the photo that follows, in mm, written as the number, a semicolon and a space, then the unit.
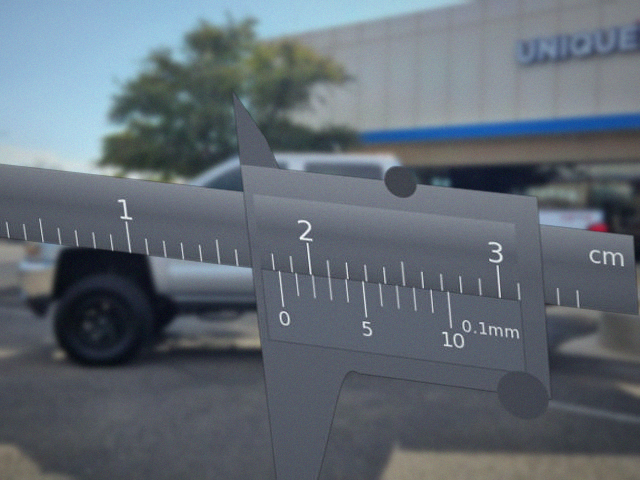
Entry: 18.3; mm
